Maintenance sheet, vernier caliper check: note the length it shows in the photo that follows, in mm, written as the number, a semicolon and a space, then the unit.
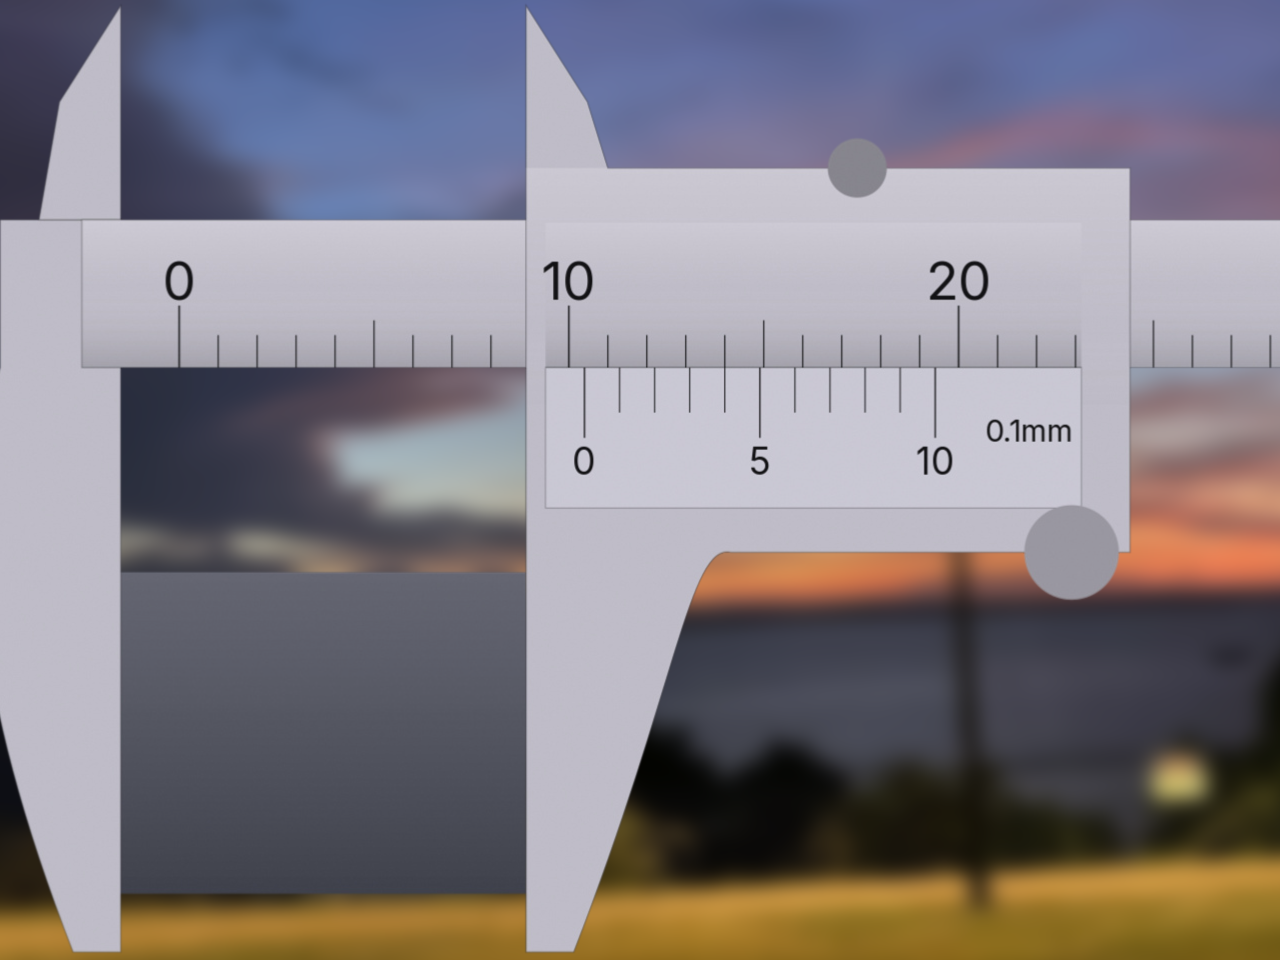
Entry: 10.4; mm
